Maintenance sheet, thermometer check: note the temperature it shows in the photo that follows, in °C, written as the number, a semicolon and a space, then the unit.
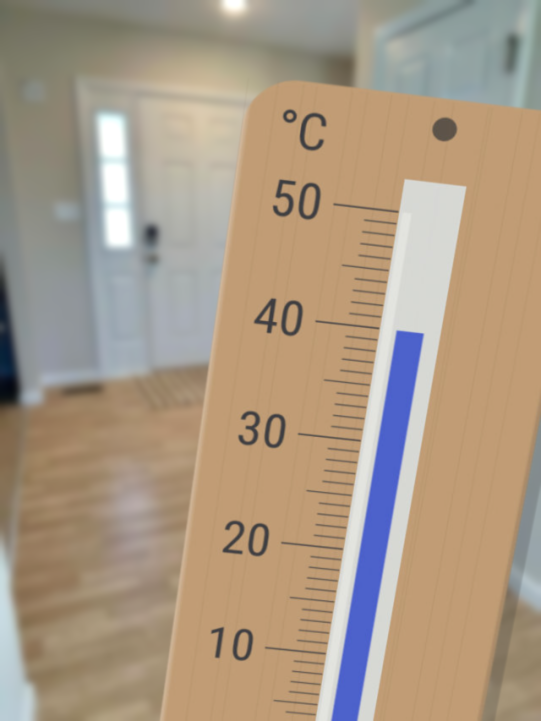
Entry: 40; °C
